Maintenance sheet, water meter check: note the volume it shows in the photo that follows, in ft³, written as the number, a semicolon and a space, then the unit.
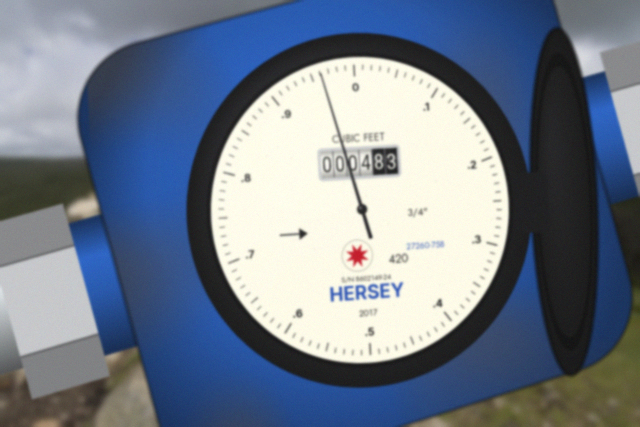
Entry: 482.96; ft³
